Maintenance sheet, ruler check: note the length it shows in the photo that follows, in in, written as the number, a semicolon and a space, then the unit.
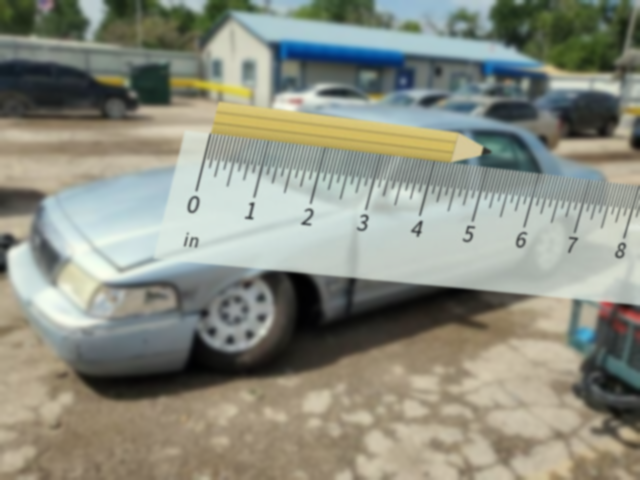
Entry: 5; in
